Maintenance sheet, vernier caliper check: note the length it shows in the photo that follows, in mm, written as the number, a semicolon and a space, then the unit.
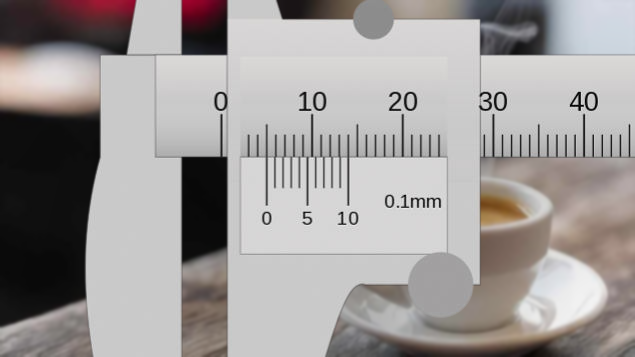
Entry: 5.0; mm
